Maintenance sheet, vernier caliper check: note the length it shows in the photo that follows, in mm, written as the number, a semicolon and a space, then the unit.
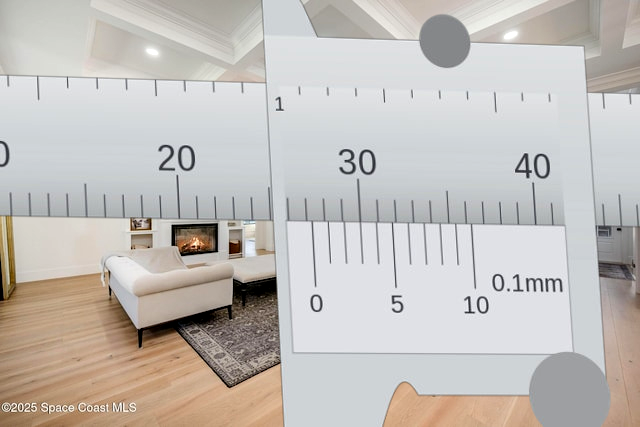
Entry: 27.3; mm
